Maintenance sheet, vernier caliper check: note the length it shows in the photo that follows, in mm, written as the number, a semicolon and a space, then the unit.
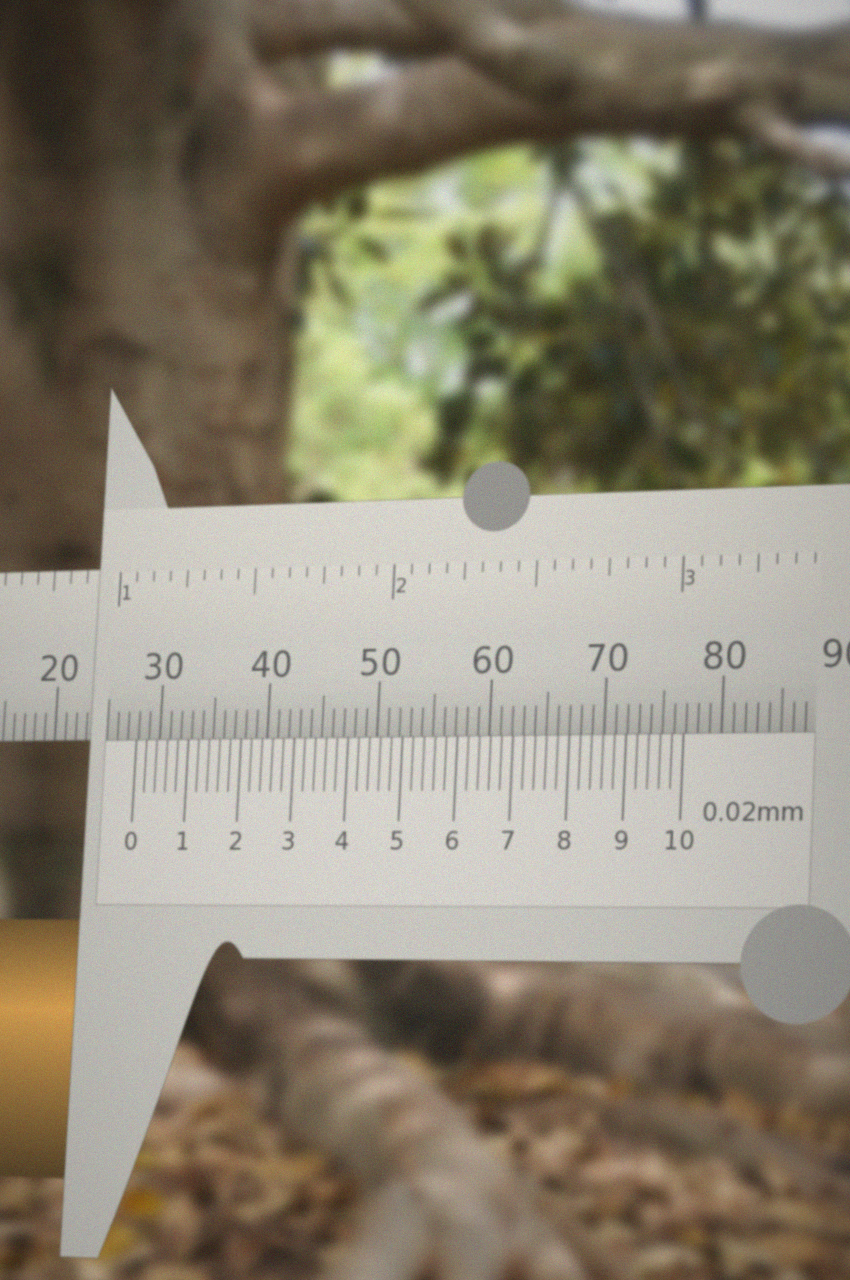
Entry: 27.8; mm
